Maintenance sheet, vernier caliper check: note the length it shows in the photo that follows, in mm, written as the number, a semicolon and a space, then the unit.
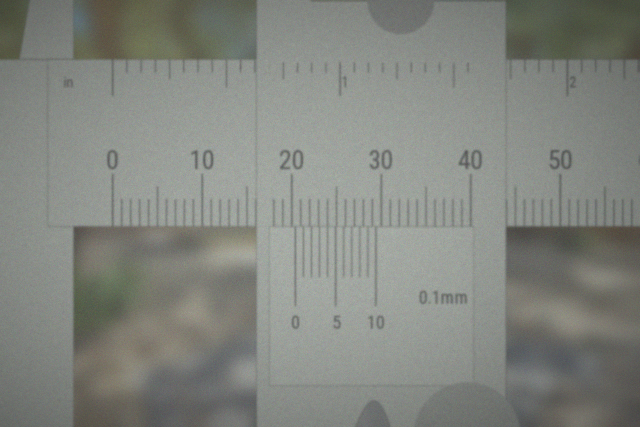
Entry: 20.4; mm
